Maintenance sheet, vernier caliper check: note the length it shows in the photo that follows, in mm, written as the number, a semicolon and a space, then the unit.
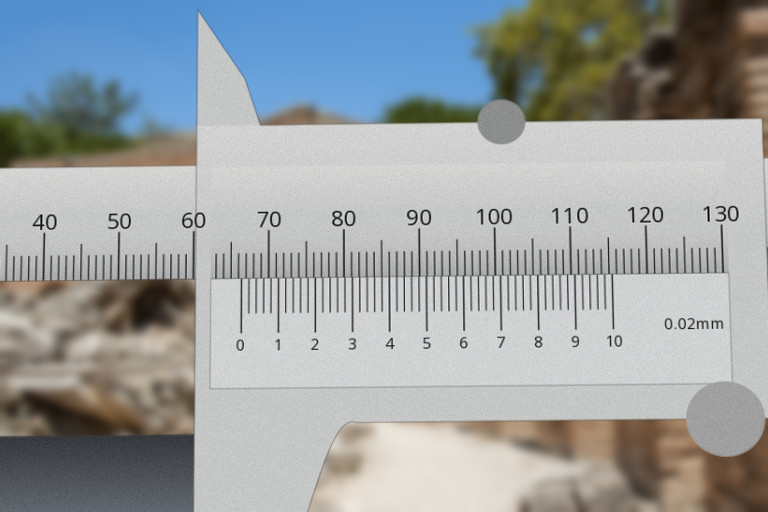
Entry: 66.4; mm
